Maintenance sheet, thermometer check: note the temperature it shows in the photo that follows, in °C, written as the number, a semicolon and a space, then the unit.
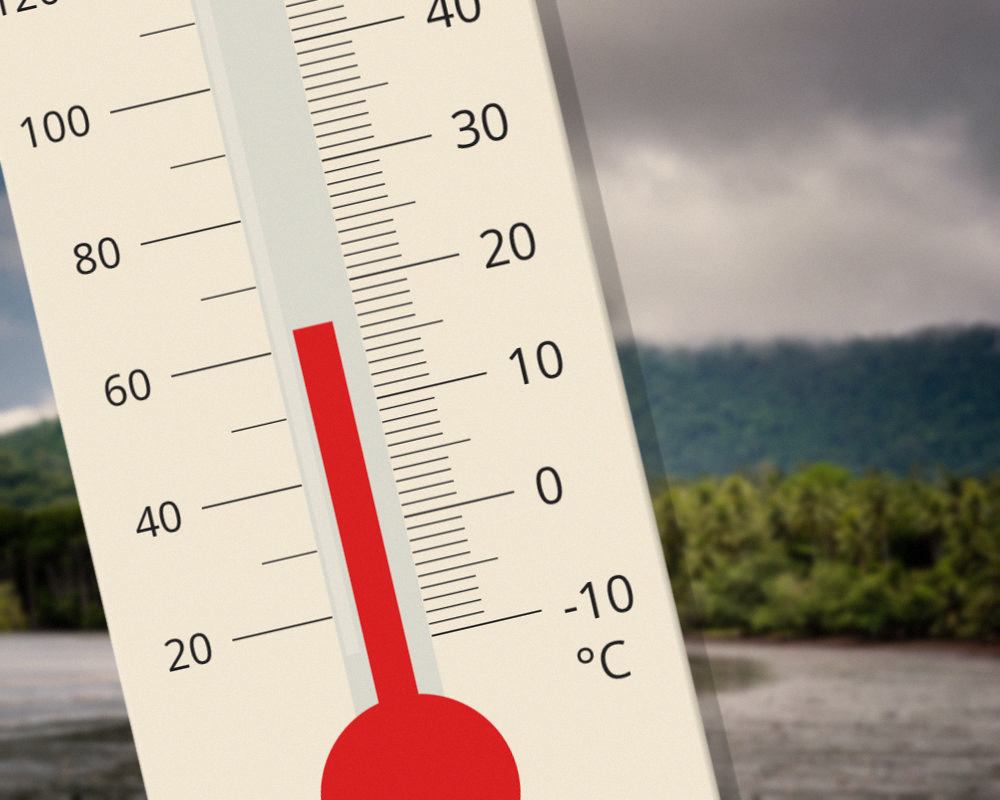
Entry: 17; °C
